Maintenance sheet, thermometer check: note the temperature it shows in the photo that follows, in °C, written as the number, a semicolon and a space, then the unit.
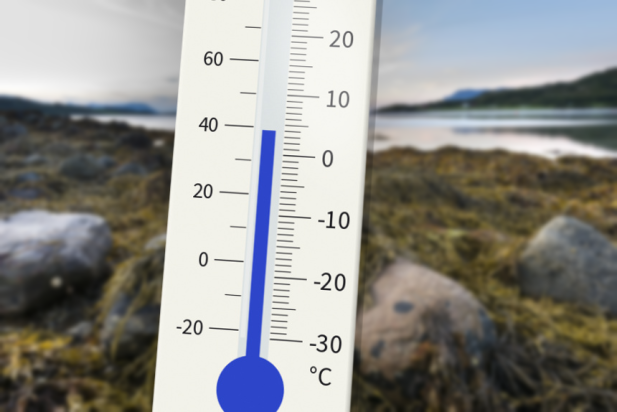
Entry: 4; °C
